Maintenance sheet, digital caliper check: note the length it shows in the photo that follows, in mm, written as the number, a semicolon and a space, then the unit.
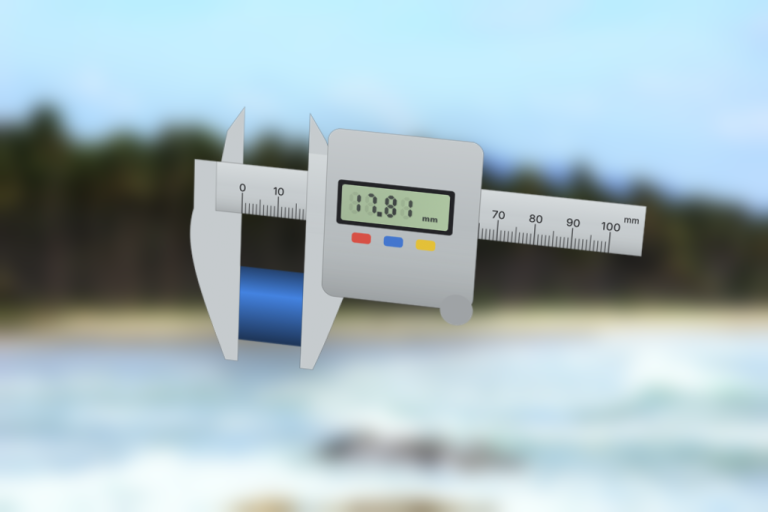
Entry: 17.81; mm
